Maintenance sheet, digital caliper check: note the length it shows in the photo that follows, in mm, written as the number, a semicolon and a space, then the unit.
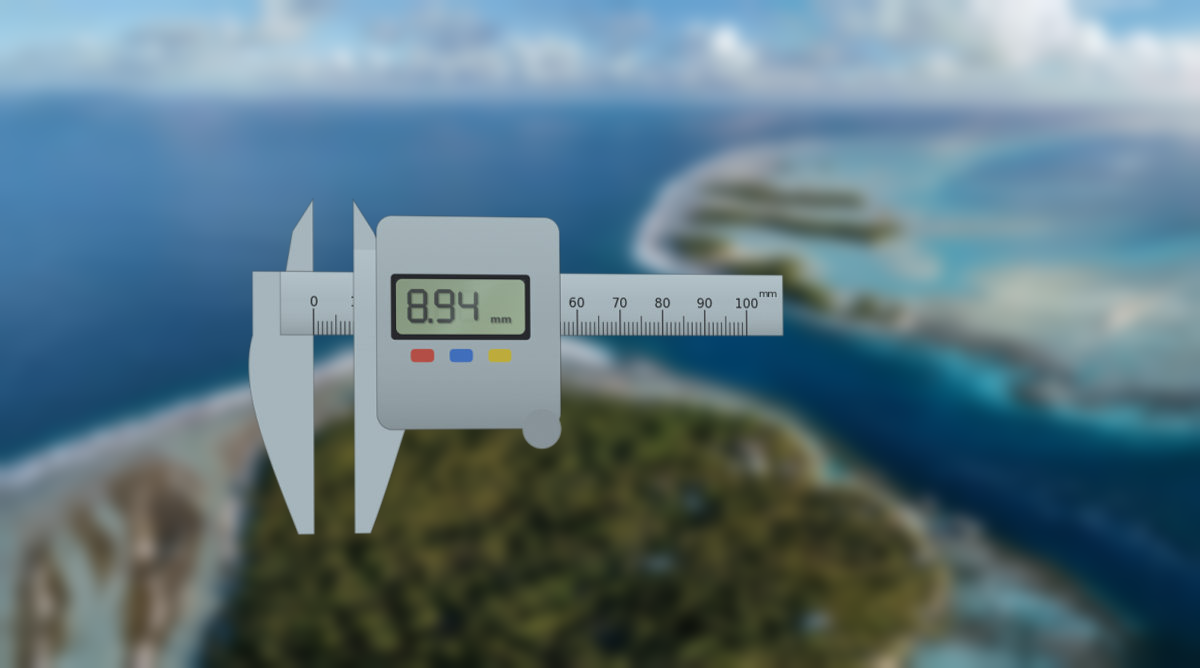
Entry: 8.94; mm
